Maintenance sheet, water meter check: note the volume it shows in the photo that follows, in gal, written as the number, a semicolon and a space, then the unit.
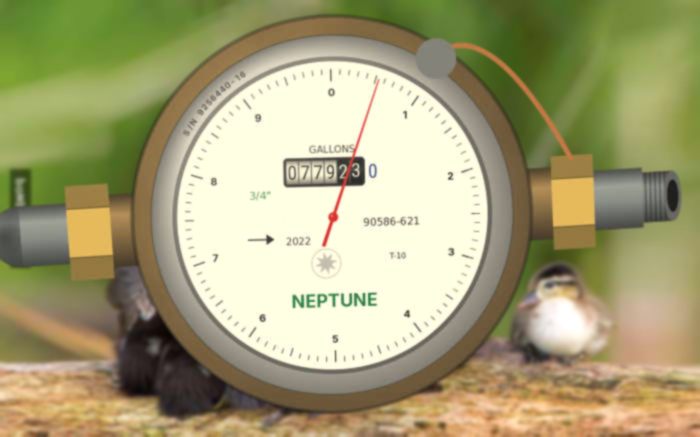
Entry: 779230.5; gal
